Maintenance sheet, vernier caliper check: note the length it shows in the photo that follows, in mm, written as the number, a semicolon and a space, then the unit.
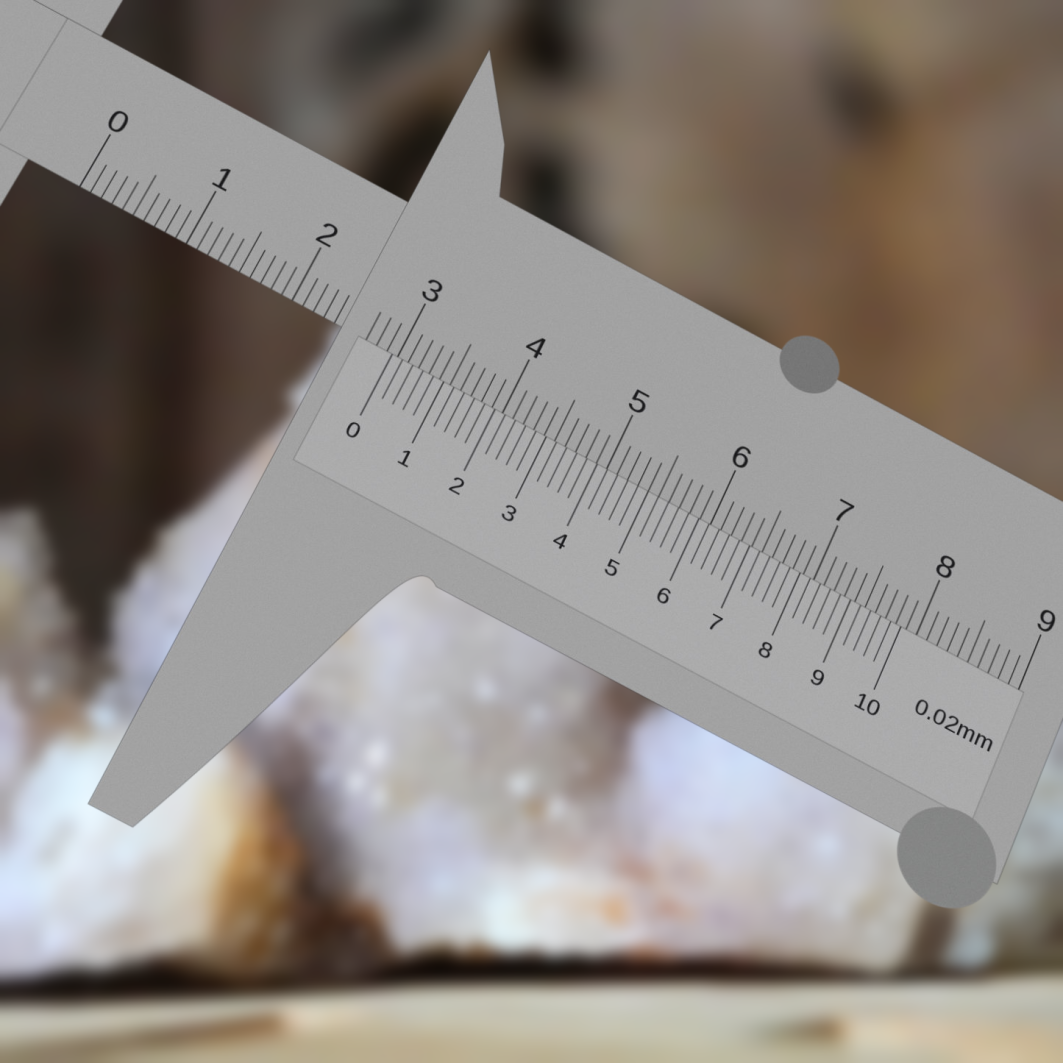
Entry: 29.5; mm
